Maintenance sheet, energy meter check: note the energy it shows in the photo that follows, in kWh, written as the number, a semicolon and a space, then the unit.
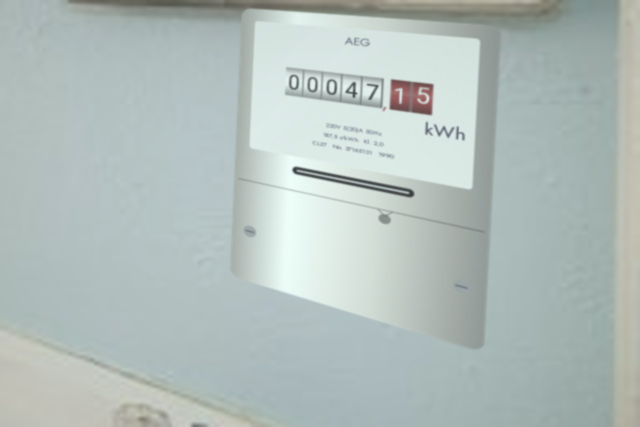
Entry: 47.15; kWh
